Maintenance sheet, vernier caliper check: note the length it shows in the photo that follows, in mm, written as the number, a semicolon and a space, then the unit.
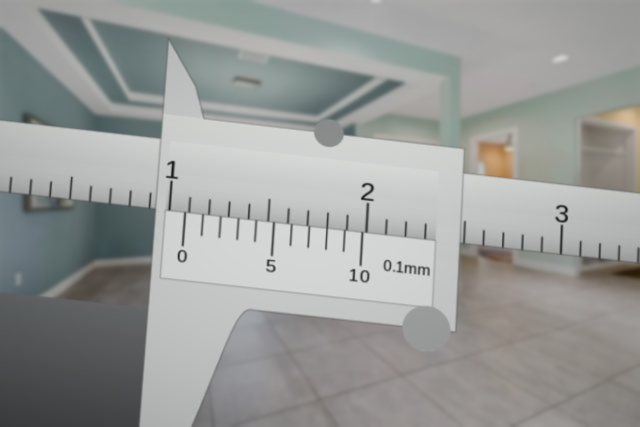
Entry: 10.8; mm
